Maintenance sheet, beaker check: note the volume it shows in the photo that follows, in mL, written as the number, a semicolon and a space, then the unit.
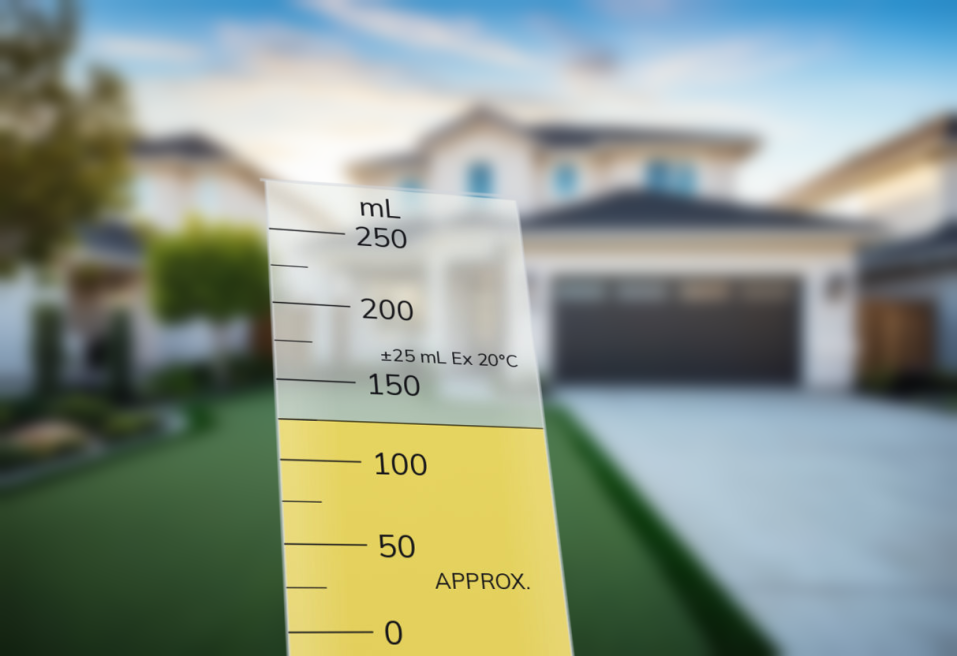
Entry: 125; mL
